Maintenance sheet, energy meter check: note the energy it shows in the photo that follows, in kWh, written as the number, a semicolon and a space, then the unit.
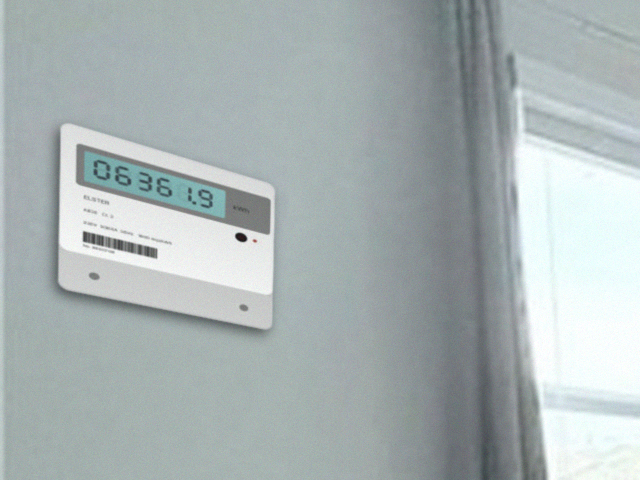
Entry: 6361.9; kWh
